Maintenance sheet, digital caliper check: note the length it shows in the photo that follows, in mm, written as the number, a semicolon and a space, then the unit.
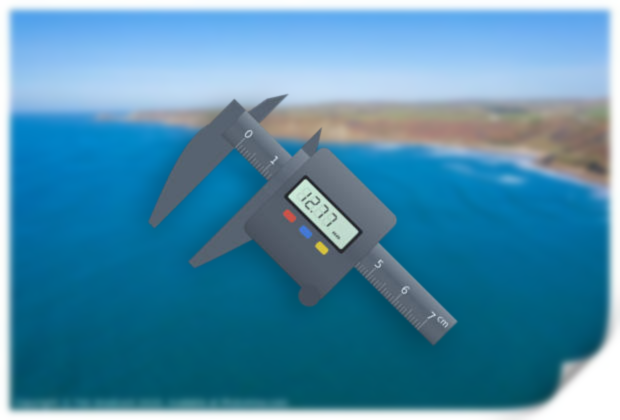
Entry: 12.77; mm
